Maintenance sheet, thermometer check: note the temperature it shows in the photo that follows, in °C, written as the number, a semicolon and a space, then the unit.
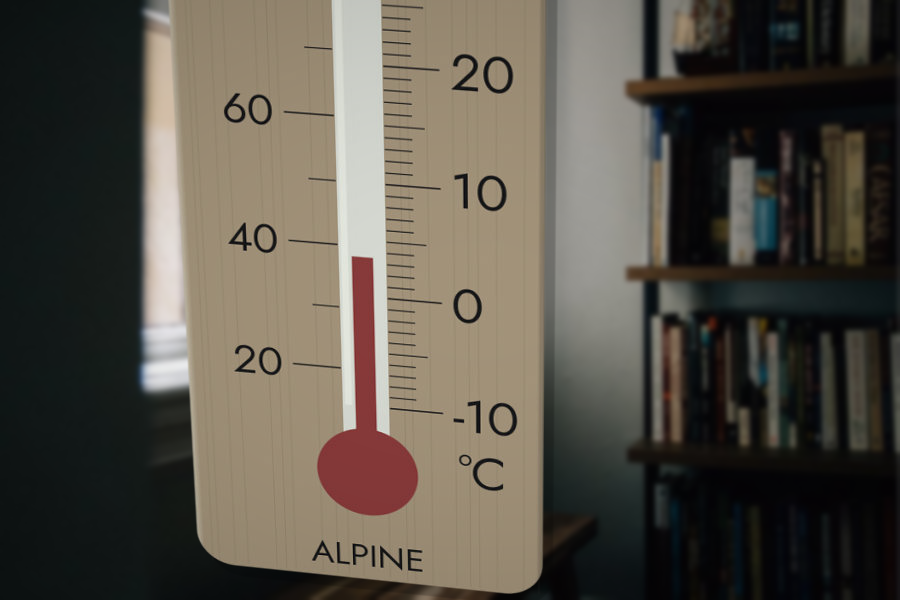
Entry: 3.5; °C
